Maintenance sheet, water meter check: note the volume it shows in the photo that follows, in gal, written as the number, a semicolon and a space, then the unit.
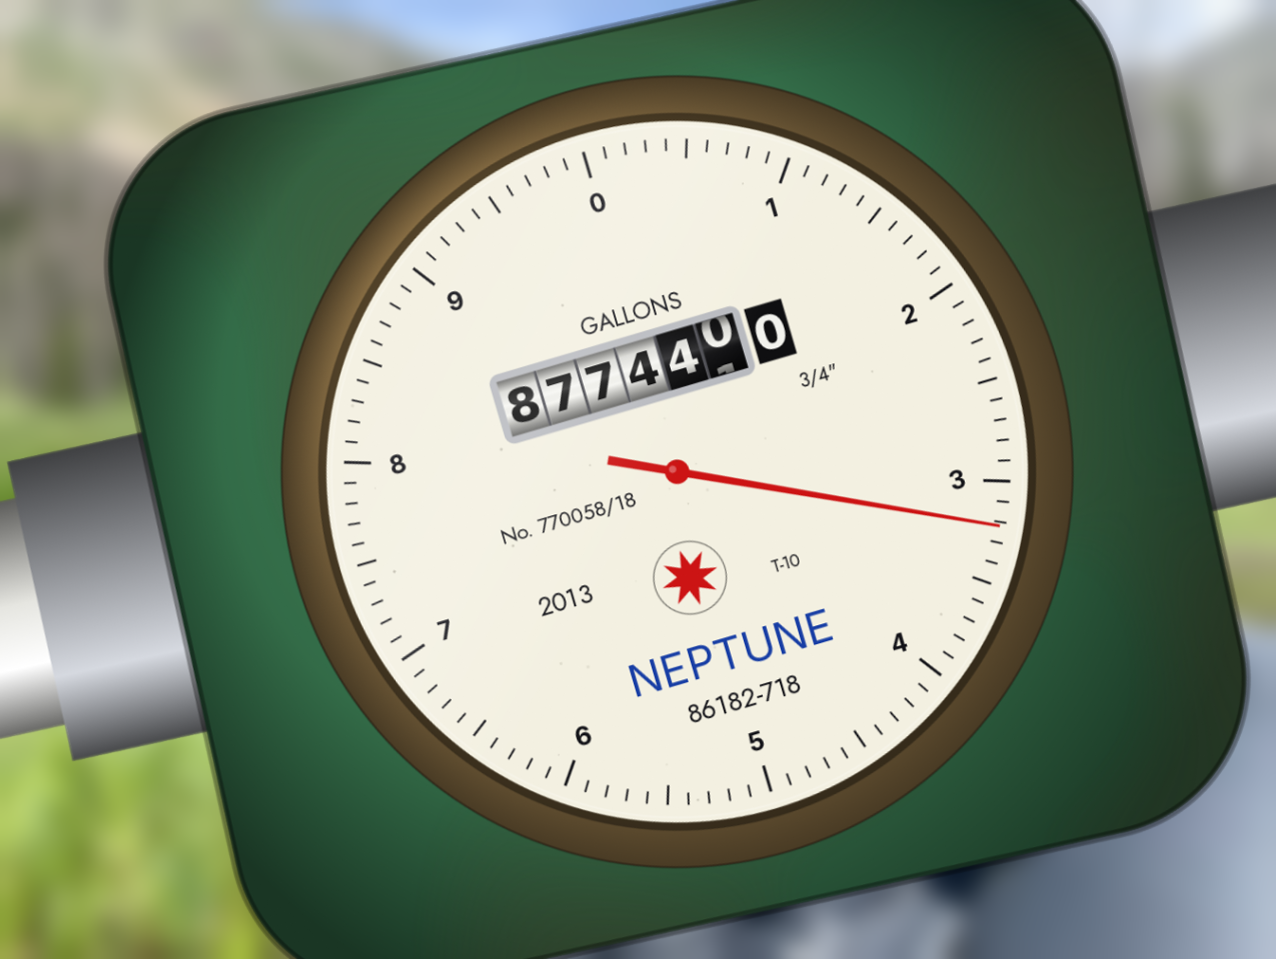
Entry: 8774403.2; gal
